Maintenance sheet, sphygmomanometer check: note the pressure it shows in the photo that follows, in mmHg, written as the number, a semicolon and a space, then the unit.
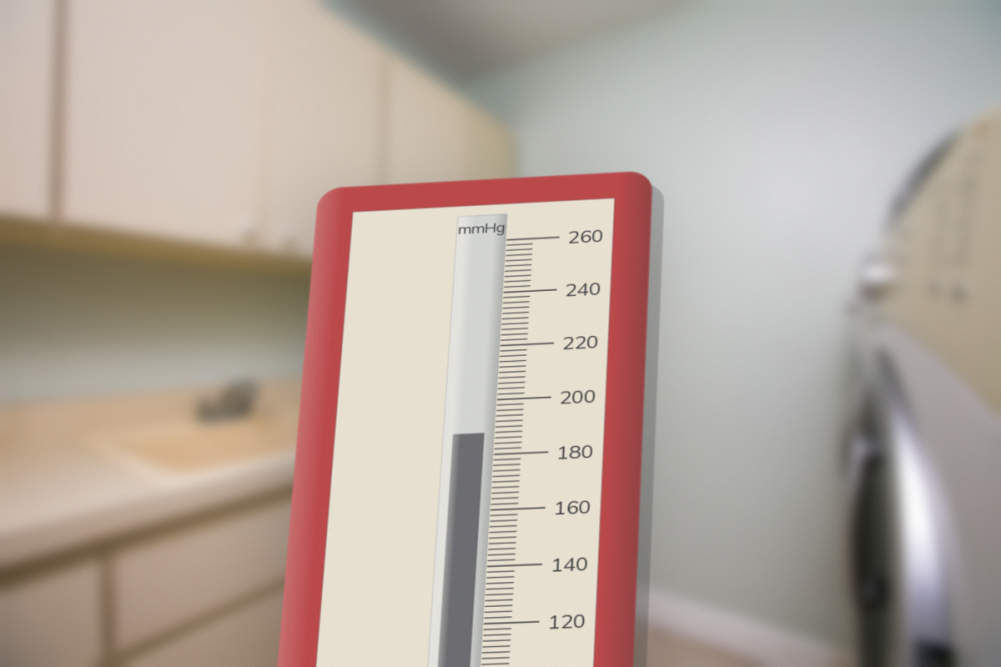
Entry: 188; mmHg
